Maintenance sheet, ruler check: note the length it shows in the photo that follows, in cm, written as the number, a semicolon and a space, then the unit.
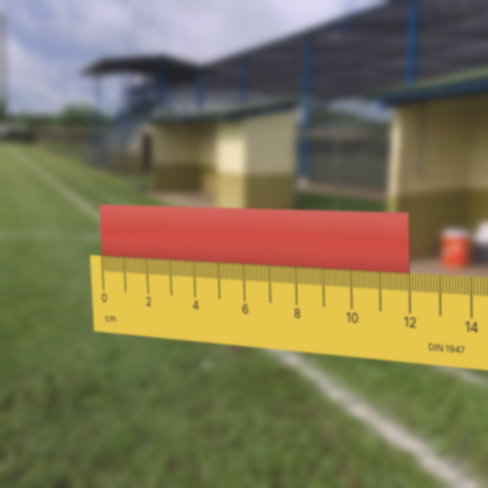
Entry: 12; cm
